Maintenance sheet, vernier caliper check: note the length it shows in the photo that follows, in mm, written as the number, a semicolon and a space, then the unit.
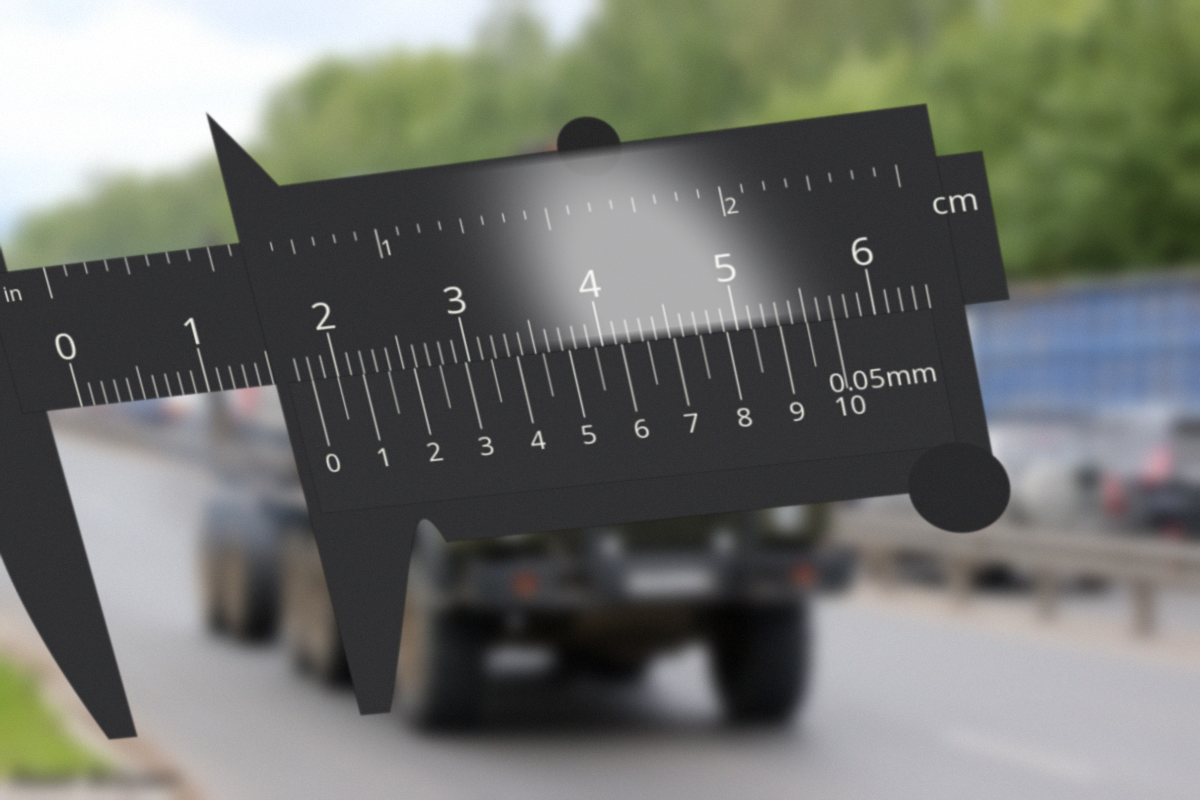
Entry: 18.0; mm
